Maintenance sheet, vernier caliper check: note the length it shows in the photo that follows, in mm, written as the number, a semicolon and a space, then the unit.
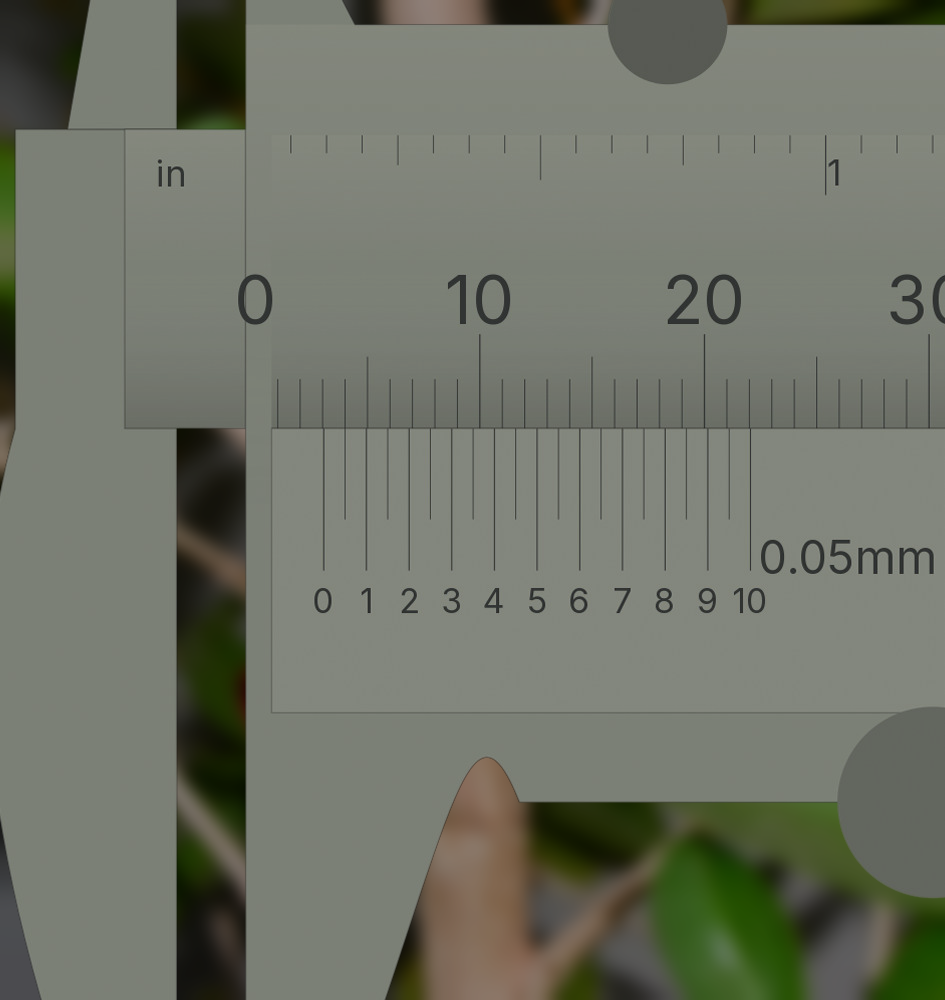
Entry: 3.05; mm
